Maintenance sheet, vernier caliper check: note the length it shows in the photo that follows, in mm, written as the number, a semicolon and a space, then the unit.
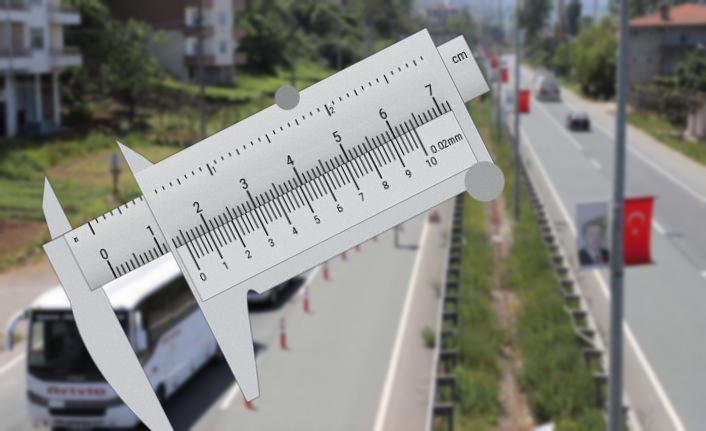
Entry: 15.0; mm
